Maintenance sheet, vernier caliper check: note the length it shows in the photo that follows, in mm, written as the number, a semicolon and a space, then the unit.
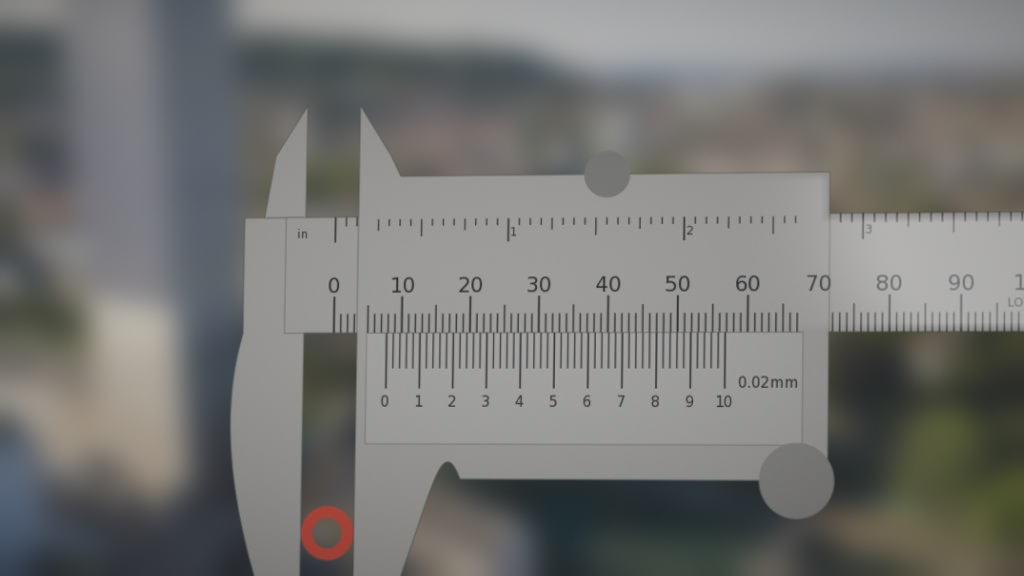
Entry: 7.8; mm
